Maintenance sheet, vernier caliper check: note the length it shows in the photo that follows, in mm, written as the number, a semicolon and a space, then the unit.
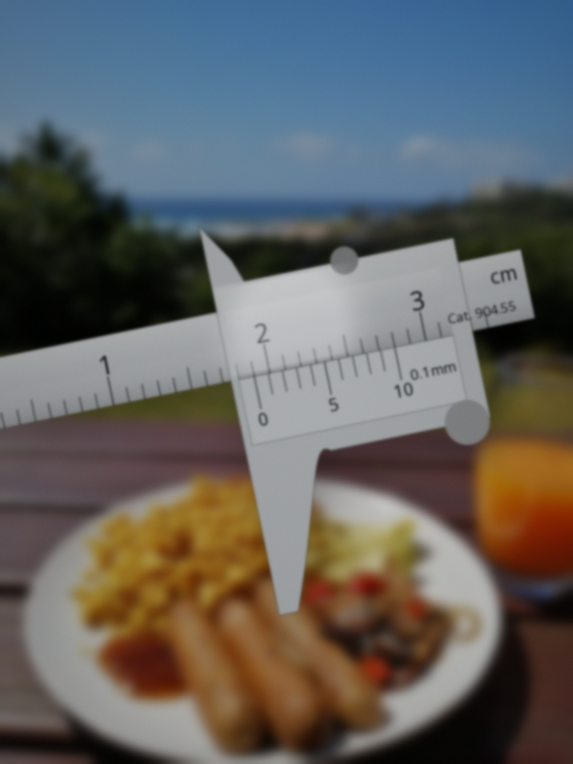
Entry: 19.0; mm
